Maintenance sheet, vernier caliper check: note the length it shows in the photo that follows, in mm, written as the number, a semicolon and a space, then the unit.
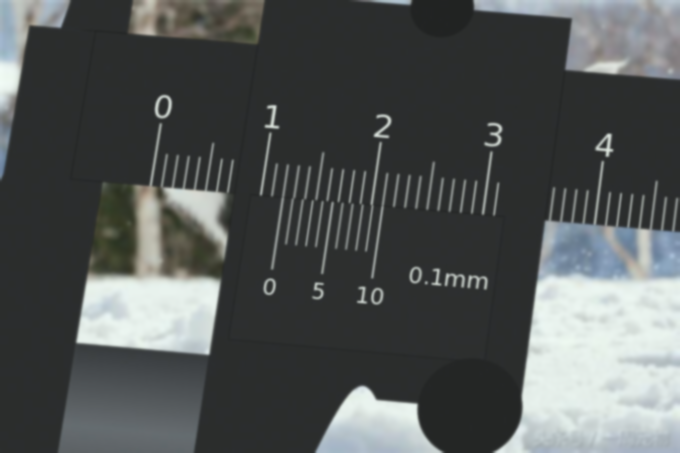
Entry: 12.0; mm
